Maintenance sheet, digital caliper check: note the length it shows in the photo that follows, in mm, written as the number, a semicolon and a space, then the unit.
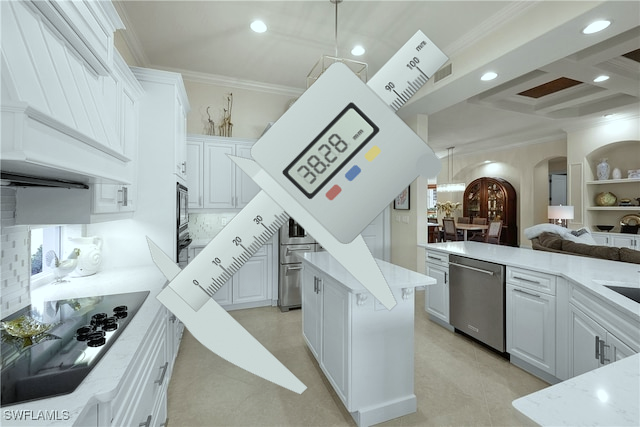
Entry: 38.28; mm
